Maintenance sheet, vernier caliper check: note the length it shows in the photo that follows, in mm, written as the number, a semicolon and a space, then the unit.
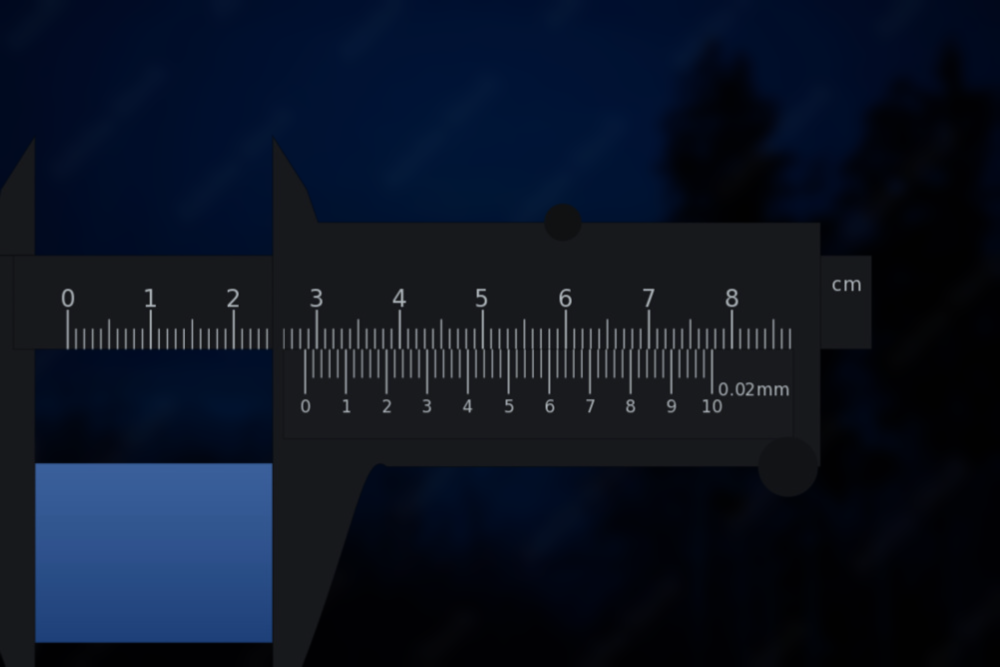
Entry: 28.6; mm
